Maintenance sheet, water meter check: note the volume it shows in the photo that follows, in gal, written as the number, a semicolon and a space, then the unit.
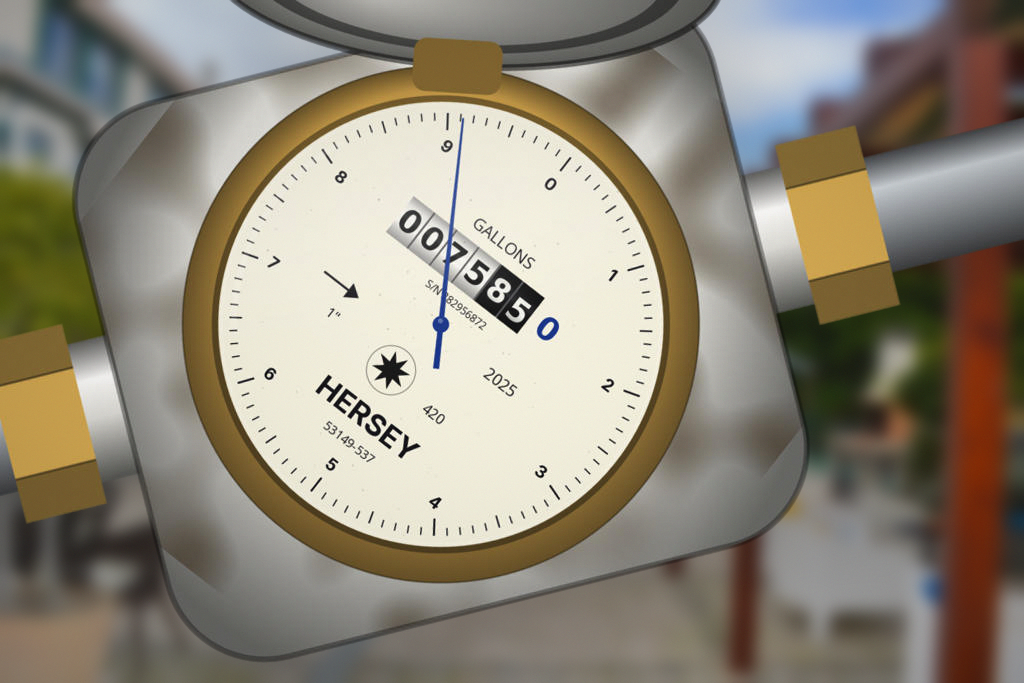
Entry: 75849.1; gal
